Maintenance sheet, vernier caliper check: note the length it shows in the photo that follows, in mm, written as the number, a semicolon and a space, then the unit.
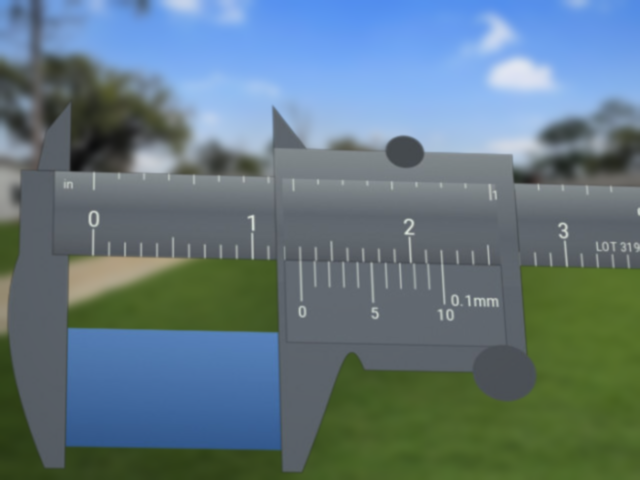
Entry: 13.0; mm
